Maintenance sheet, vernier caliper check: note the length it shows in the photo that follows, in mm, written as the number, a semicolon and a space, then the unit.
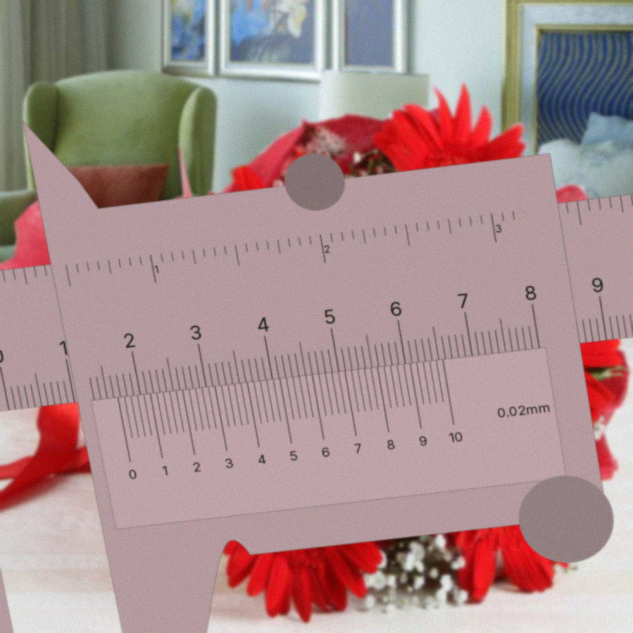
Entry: 16.6; mm
